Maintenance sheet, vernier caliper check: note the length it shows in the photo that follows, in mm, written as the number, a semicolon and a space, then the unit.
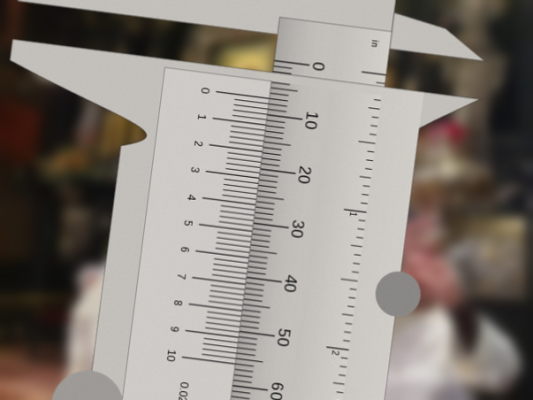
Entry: 7.0; mm
